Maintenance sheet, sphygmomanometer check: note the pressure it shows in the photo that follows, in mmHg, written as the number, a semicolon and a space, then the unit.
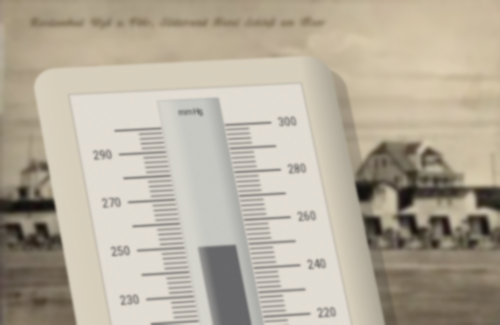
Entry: 250; mmHg
